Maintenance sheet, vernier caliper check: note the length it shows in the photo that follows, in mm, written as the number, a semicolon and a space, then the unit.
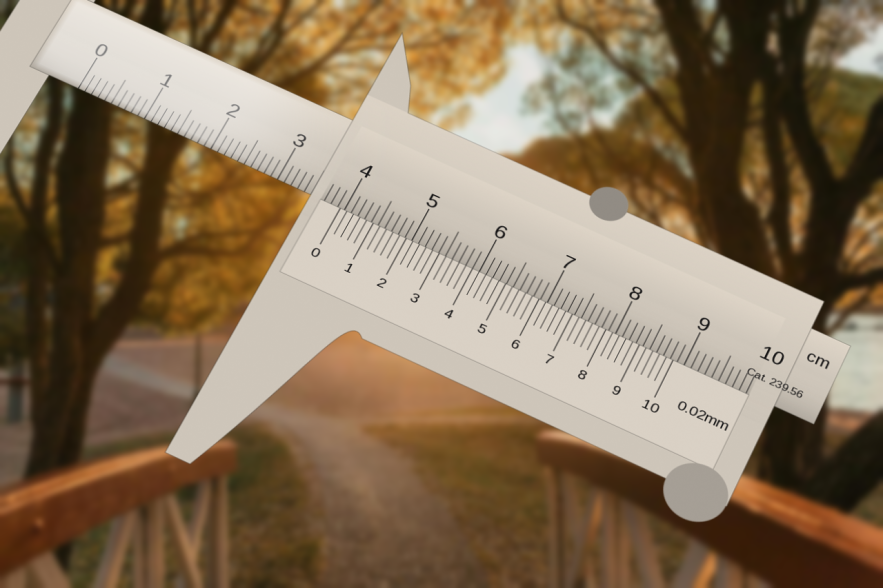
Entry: 39.4; mm
